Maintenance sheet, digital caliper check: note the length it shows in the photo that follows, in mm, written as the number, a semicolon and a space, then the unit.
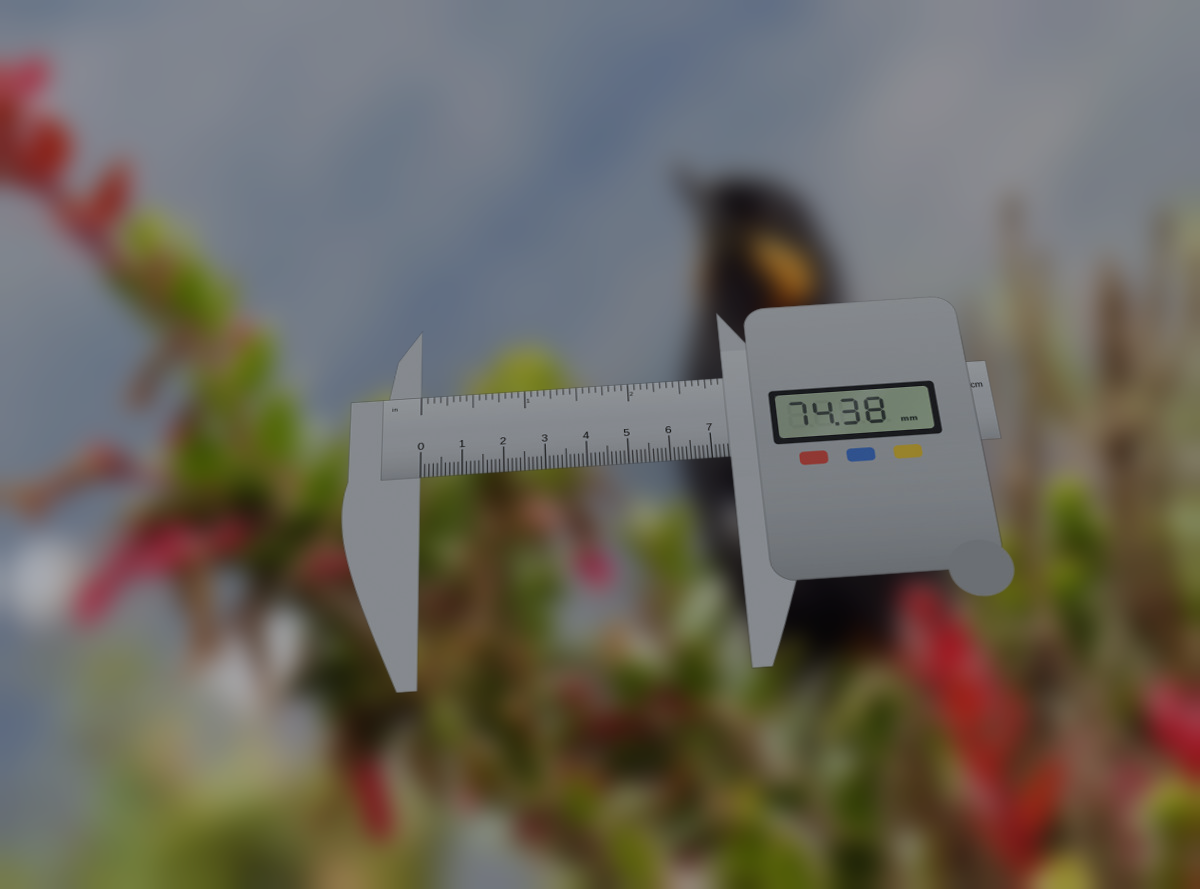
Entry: 74.38; mm
